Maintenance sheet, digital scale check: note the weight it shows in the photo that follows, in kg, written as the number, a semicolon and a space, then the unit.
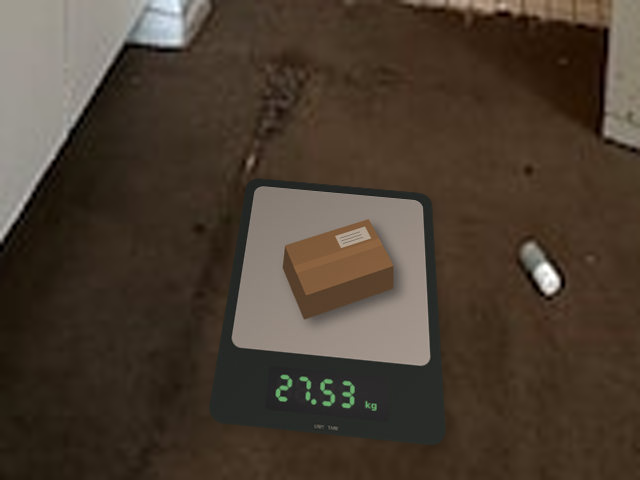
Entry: 27.53; kg
